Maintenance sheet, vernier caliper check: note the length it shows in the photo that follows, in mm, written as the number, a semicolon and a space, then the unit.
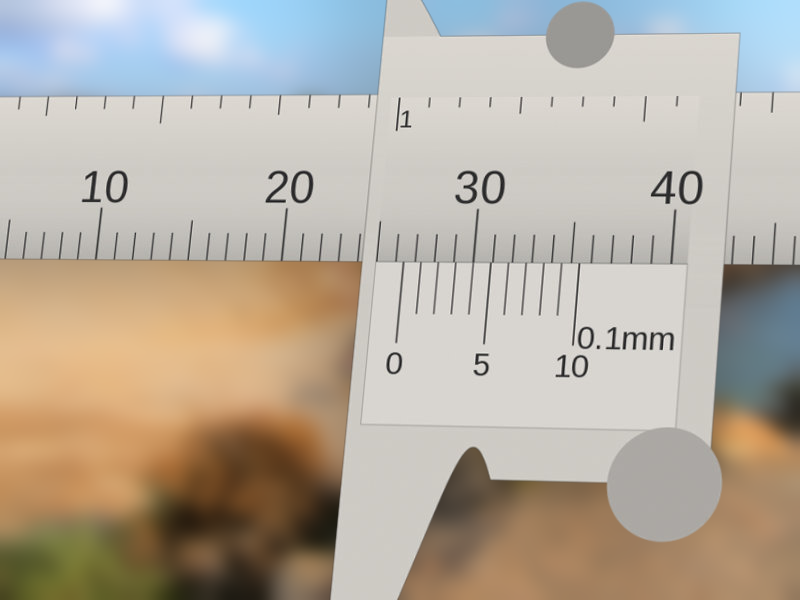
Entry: 26.4; mm
